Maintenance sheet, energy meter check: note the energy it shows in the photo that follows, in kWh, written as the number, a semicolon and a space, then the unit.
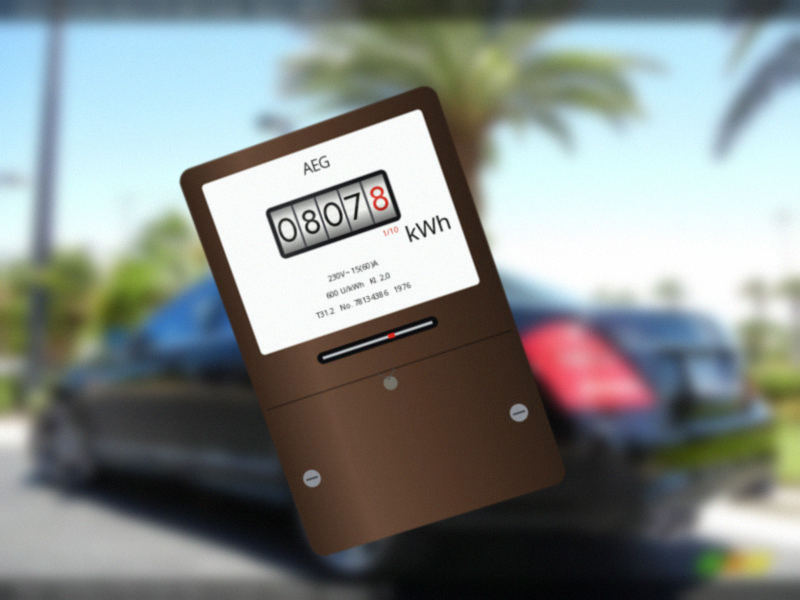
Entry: 807.8; kWh
